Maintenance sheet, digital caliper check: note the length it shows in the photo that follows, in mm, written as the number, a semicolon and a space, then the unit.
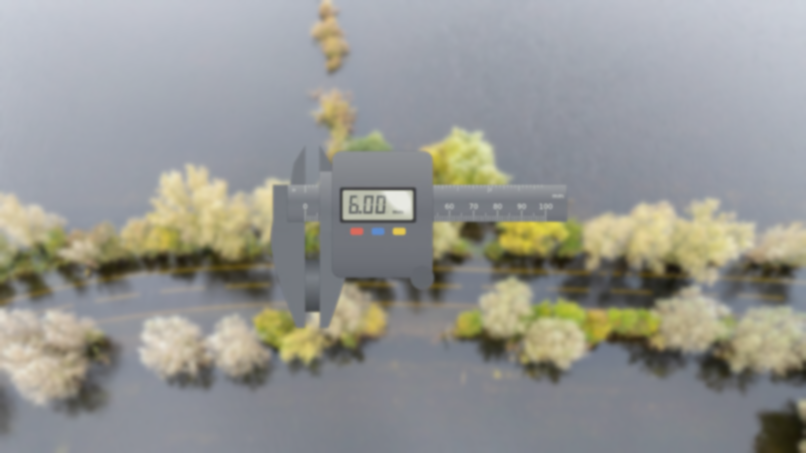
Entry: 6.00; mm
